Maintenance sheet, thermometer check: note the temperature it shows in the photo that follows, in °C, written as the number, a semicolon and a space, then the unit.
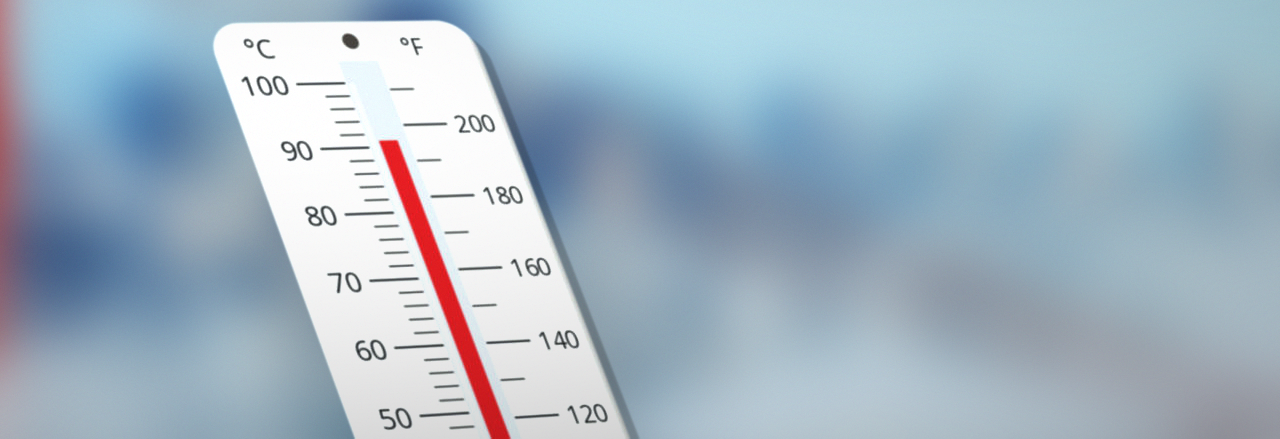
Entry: 91; °C
